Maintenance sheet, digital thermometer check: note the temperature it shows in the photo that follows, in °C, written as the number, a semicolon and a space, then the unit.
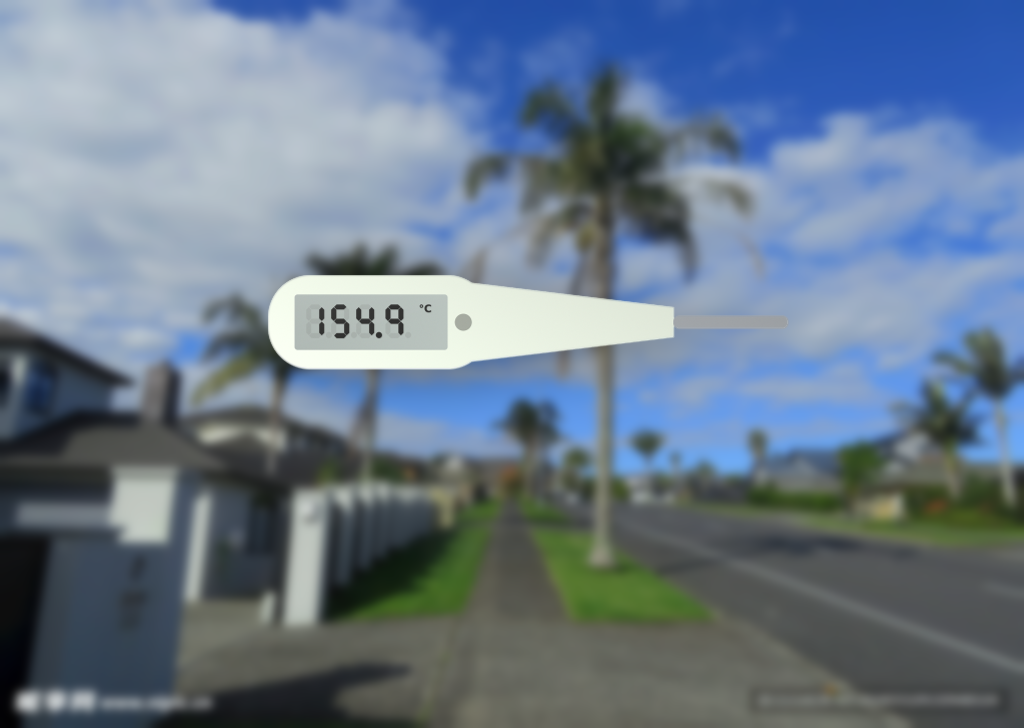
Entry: 154.9; °C
